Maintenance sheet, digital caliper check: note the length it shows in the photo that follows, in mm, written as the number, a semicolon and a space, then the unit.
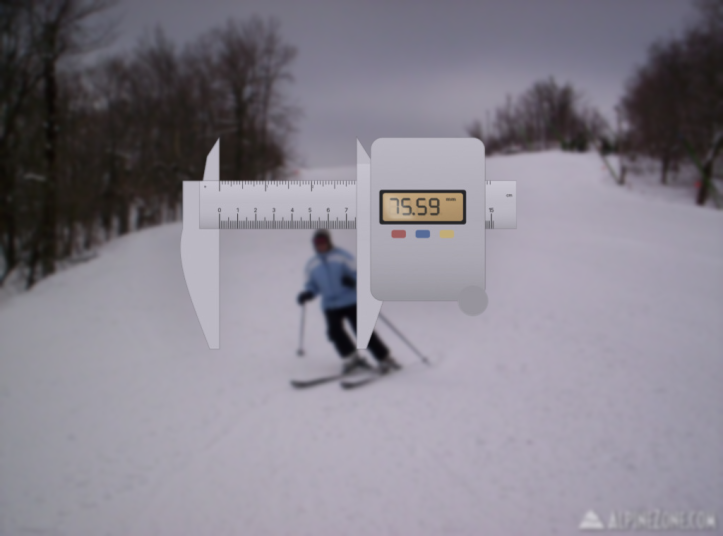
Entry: 75.59; mm
